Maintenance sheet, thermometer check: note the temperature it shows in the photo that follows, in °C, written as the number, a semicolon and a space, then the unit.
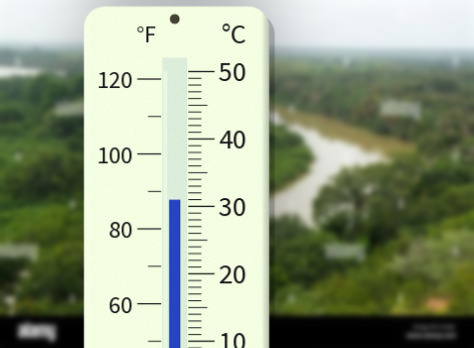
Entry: 31; °C
